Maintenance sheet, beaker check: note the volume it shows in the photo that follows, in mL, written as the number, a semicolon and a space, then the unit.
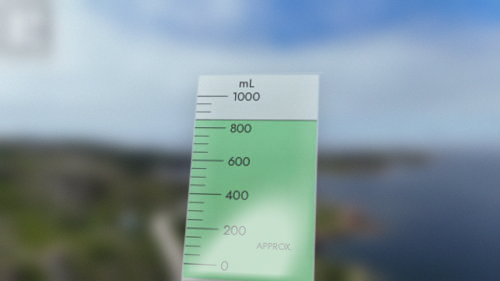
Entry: 850; mL
